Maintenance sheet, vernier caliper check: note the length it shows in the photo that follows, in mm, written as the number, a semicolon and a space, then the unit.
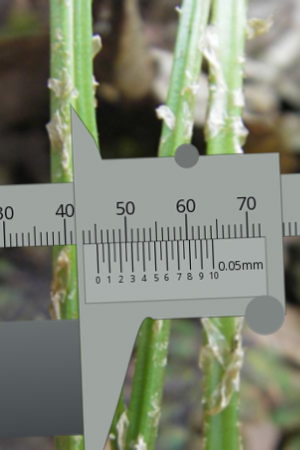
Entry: 45.2; mm
